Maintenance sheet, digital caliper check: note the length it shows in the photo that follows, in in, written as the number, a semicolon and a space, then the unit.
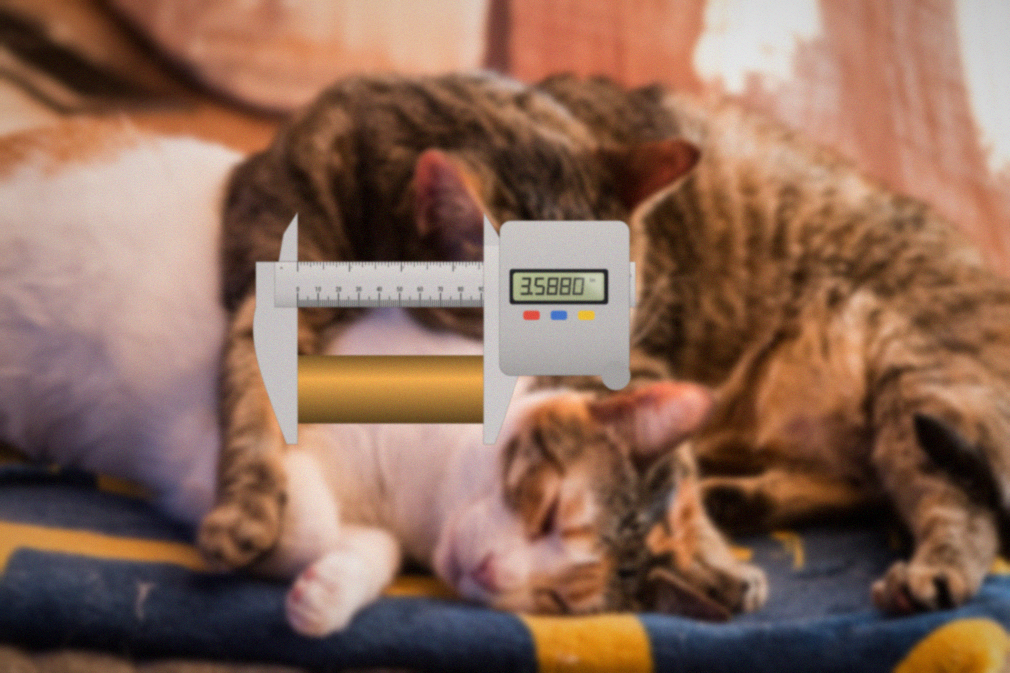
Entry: 3.5880; in
